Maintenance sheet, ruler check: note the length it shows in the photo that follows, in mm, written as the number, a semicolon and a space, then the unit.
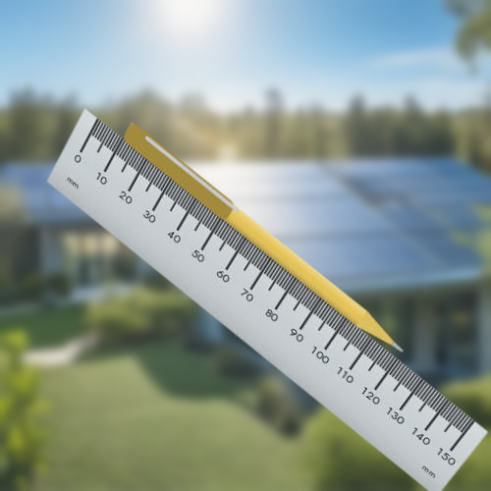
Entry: 110; mm
